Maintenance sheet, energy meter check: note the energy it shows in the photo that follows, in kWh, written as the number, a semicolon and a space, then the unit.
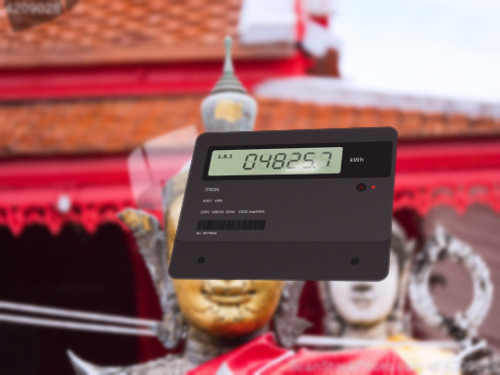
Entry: 4825.7; kWh
